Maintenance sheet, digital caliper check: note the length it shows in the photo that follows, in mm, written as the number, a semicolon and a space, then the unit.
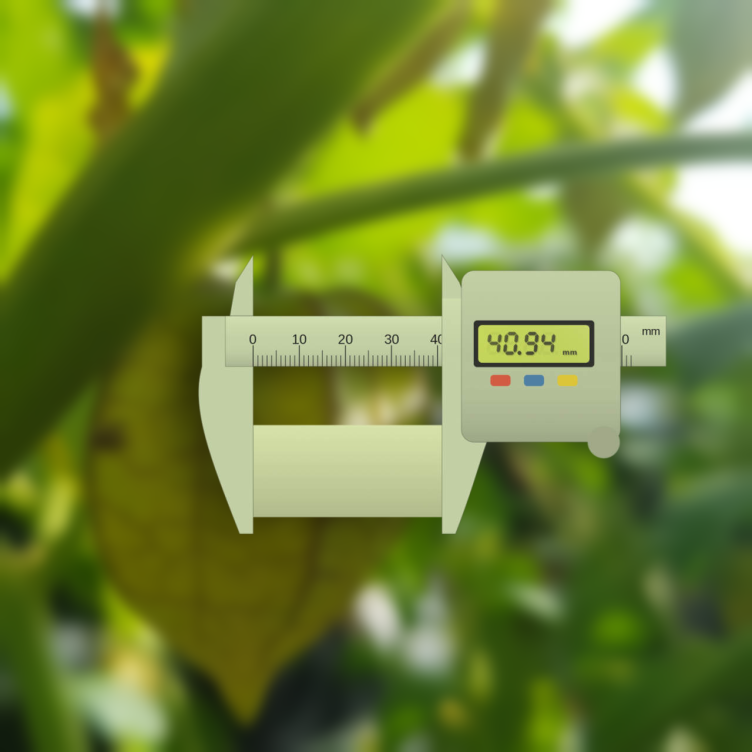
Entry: 40.94; mm
